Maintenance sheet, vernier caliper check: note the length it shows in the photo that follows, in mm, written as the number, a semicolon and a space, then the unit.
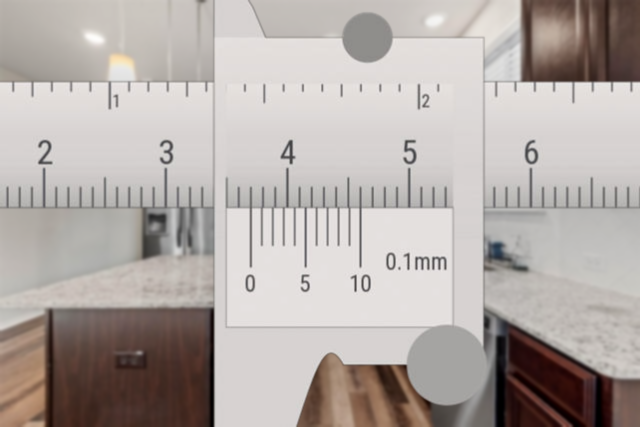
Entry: 37.0; mm
